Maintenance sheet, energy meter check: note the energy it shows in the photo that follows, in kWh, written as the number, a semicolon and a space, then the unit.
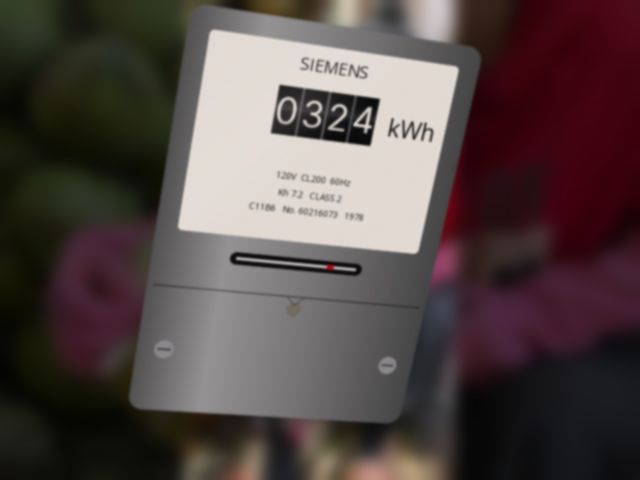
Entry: 324; kWh
